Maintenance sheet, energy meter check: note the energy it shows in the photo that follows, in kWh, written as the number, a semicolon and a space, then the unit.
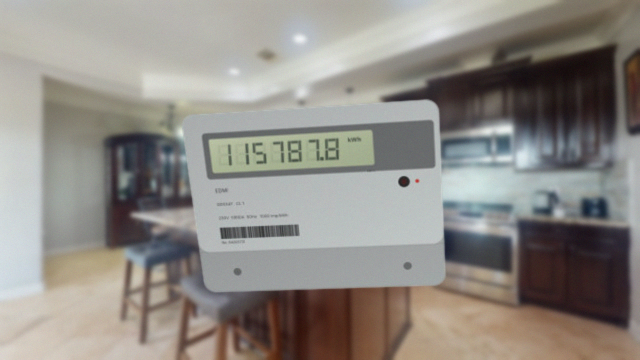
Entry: 115787.8; kWh
